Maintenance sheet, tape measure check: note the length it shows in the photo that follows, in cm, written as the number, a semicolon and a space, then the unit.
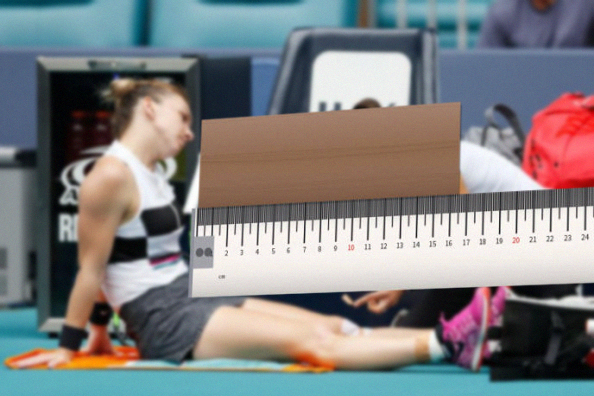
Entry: 16.5; cm
